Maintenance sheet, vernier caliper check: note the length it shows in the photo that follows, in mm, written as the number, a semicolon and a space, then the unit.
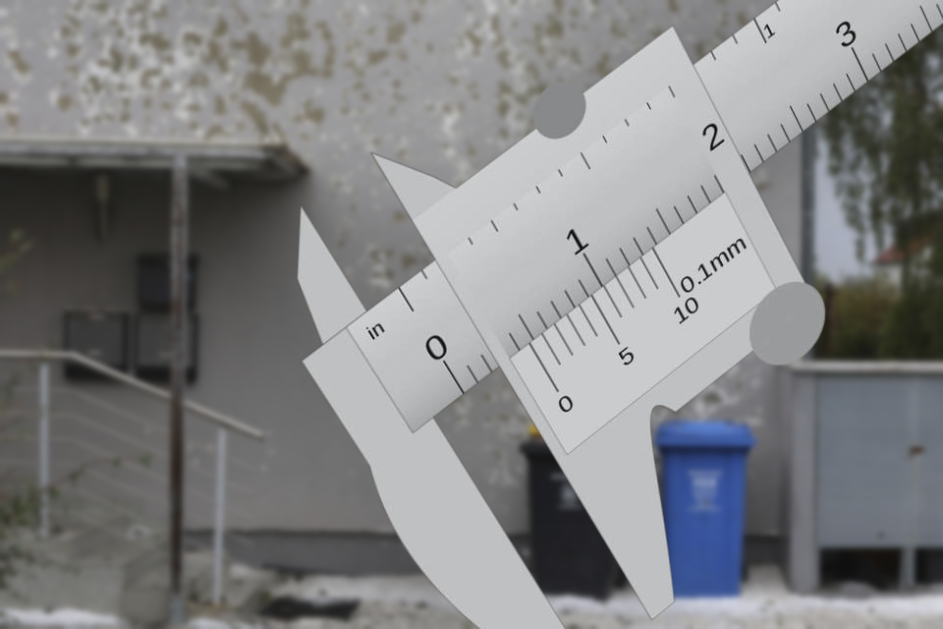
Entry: 4.7; mm
